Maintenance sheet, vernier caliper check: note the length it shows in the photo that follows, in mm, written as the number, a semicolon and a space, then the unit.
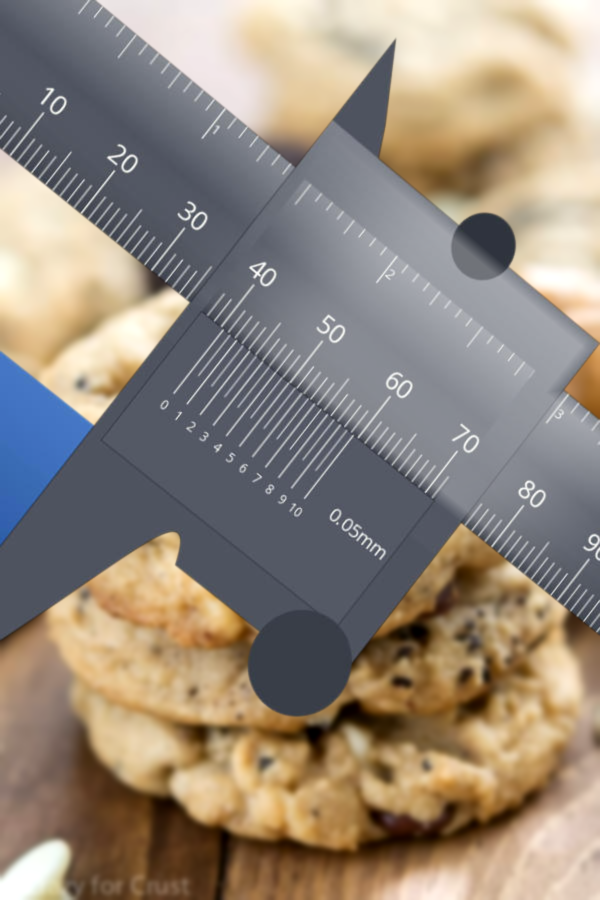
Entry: 40.4; mm
